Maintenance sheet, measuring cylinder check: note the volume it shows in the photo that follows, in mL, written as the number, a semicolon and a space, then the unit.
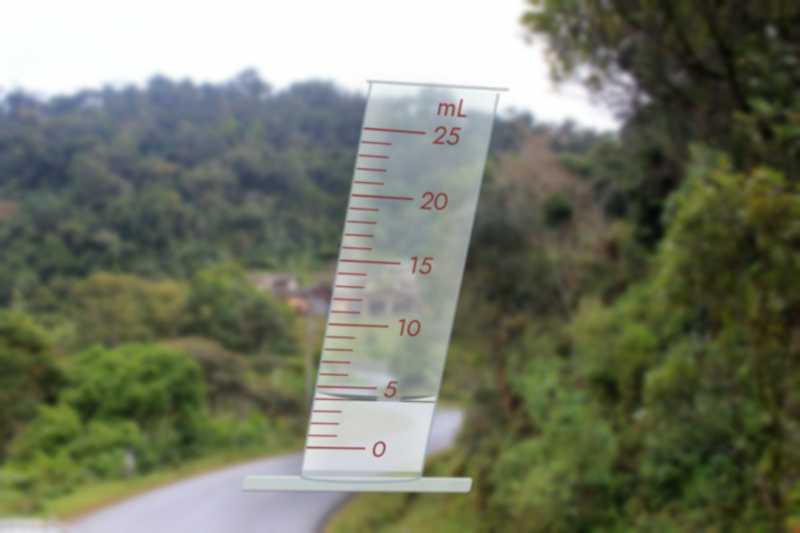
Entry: 4; mL
